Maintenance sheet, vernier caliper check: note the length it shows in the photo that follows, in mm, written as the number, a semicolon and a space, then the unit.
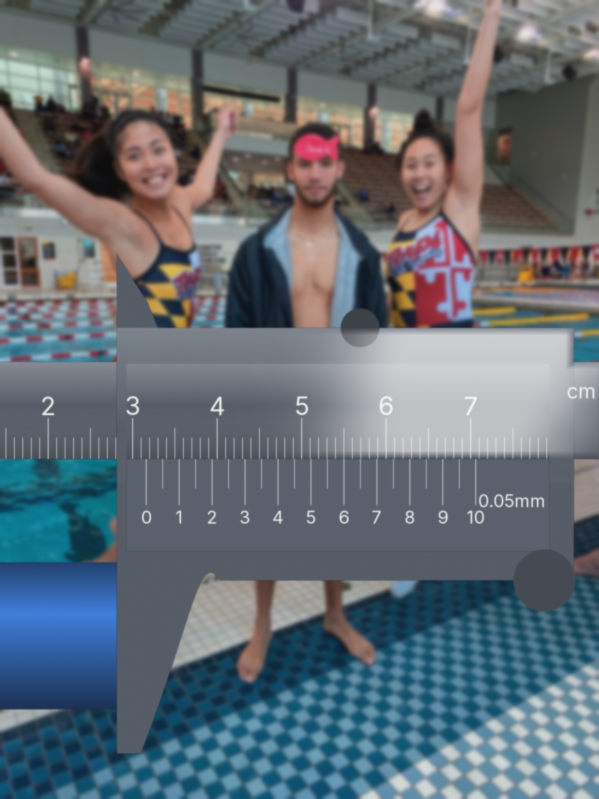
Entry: 31.6; mm
